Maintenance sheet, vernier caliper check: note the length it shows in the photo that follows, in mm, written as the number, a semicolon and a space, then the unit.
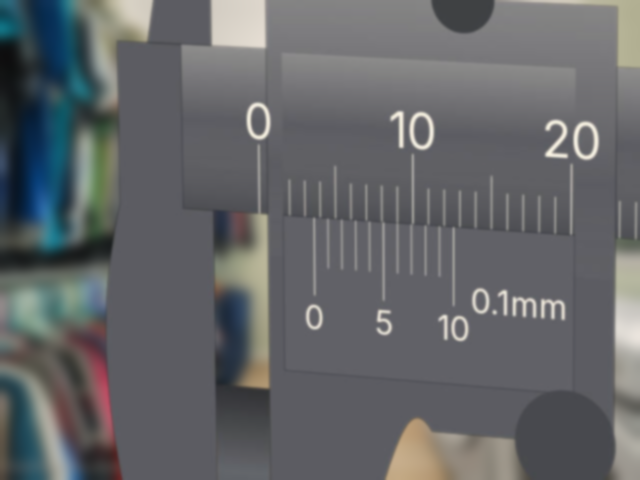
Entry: 3.6; mm
